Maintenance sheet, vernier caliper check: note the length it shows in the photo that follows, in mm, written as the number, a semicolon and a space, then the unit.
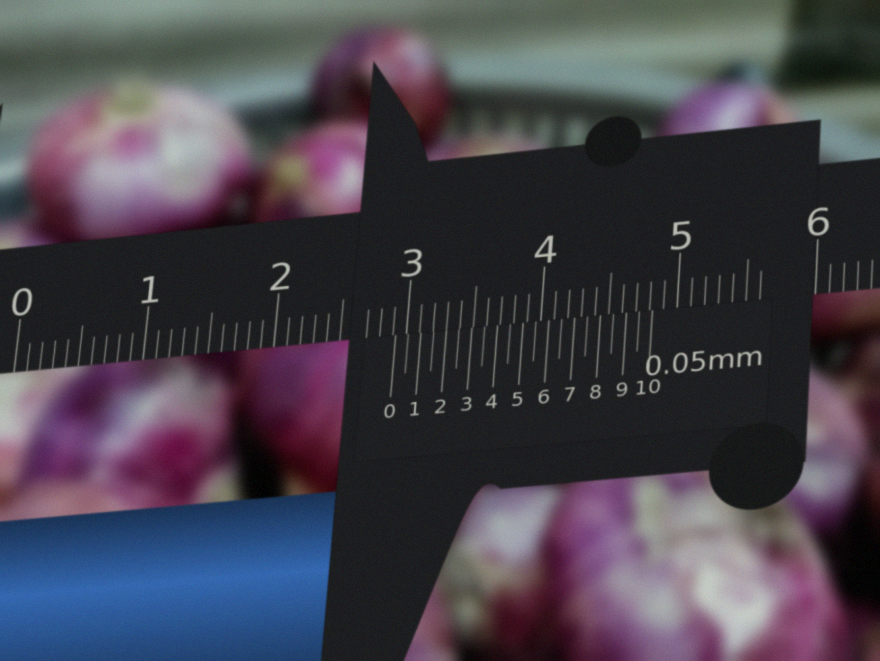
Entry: 29.2; mm
